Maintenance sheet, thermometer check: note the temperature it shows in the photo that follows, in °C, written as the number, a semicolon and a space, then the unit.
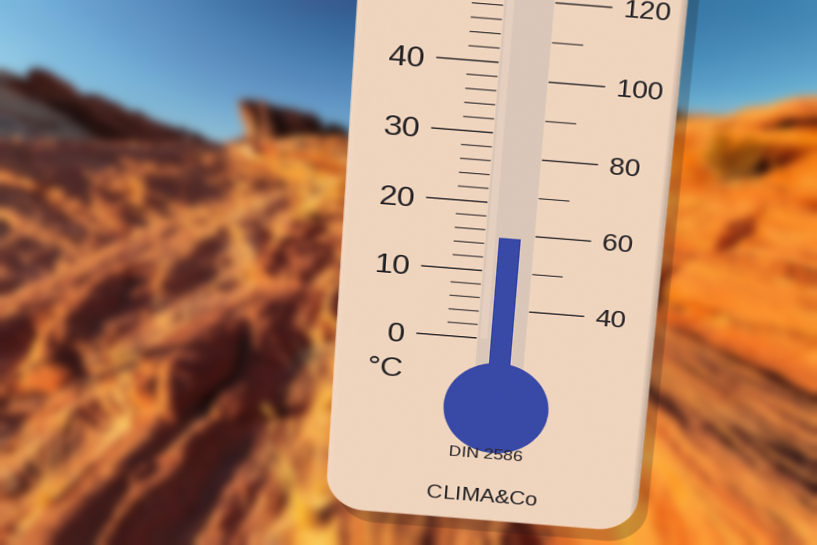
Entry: 15; °C
